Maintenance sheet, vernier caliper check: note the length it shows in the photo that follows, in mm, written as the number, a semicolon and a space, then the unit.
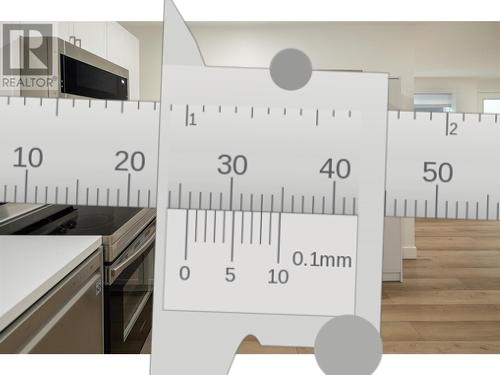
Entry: 25.8; mm
